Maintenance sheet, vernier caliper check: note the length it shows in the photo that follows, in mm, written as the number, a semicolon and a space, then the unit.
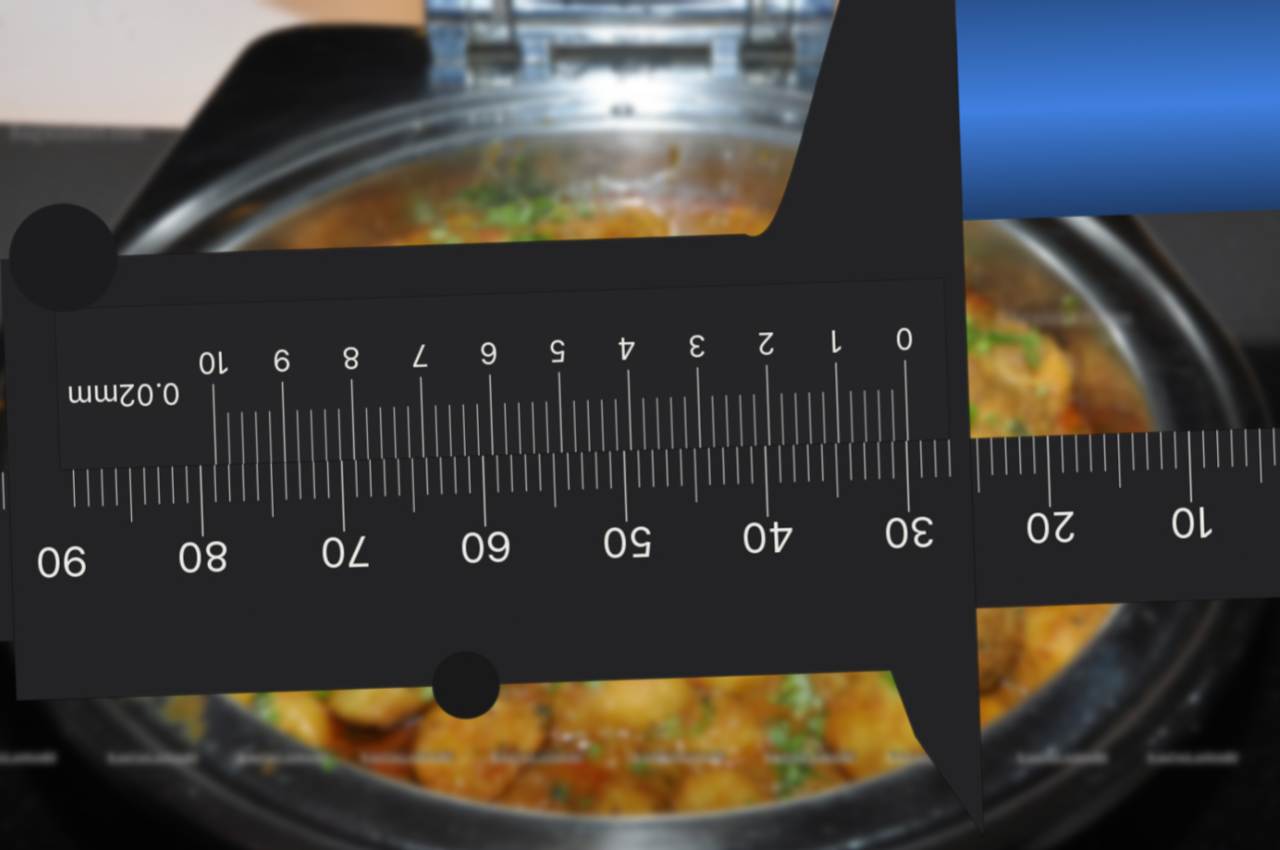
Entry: 29.9; mm
